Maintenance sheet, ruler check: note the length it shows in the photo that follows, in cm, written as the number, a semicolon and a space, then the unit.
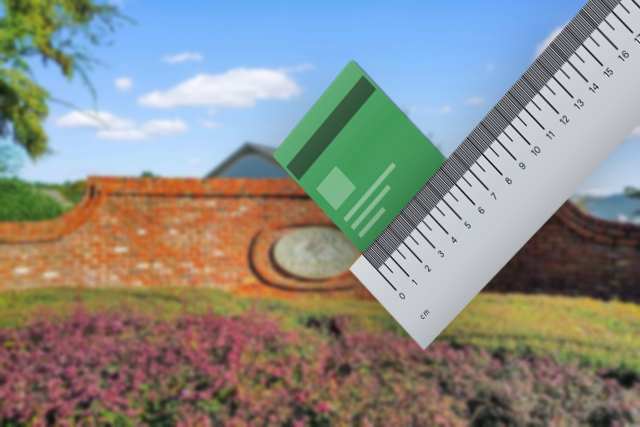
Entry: 6.5; cm
